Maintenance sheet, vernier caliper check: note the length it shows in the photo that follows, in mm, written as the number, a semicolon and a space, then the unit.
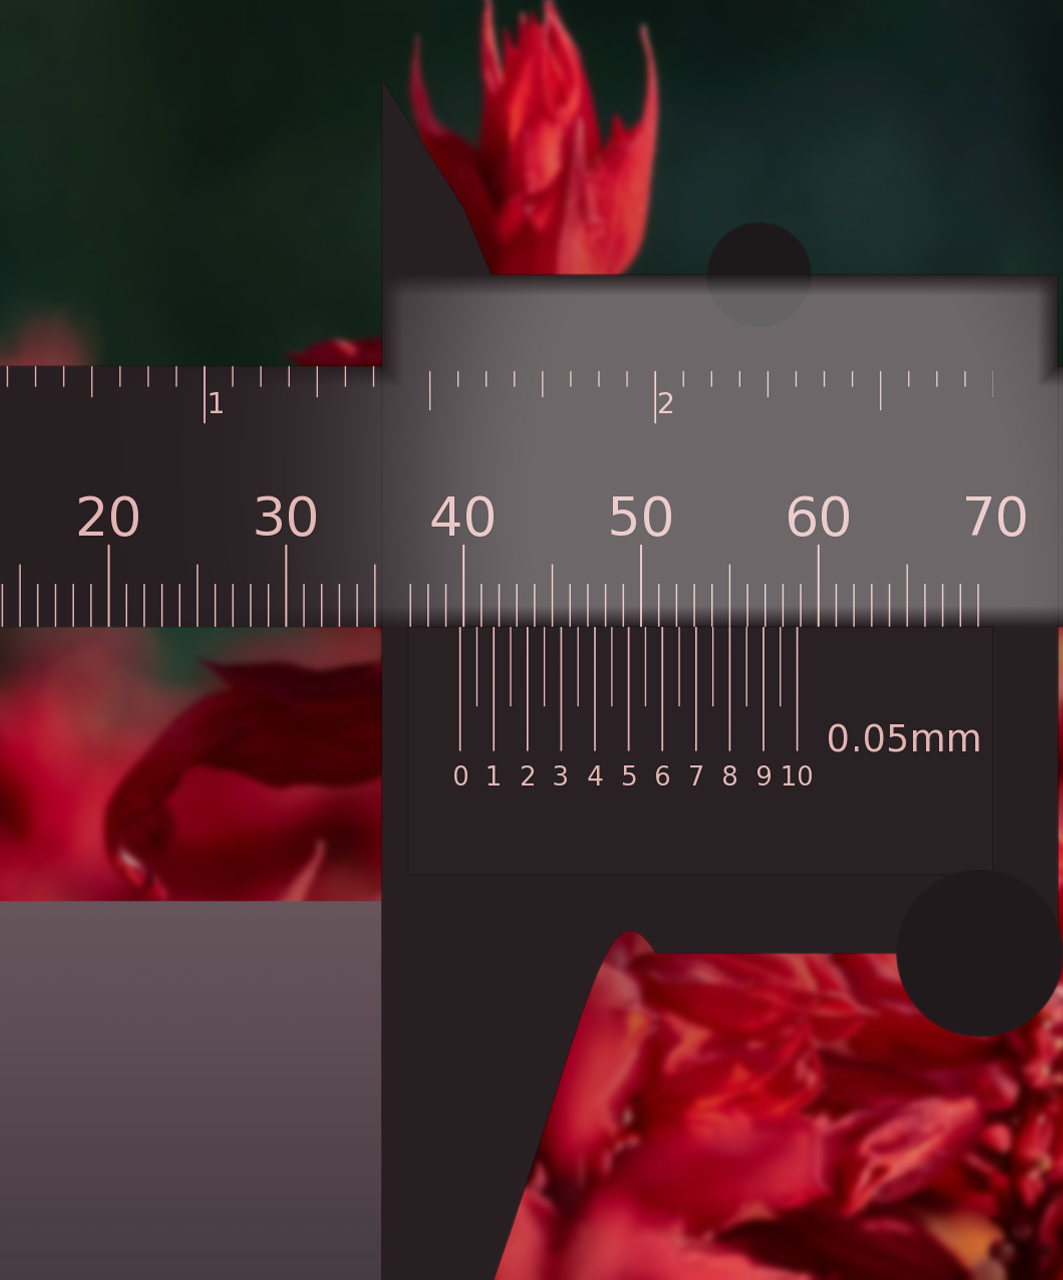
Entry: 39.8; mm
